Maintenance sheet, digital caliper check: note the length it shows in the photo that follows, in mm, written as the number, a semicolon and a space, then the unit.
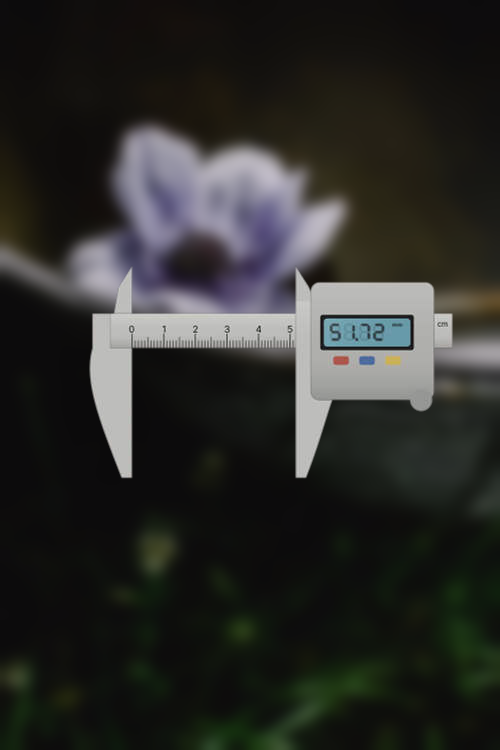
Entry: 51.72; mm
